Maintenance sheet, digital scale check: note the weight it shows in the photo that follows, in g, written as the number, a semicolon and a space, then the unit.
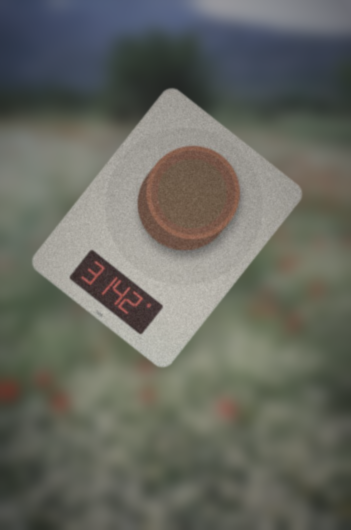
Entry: 3142; g
